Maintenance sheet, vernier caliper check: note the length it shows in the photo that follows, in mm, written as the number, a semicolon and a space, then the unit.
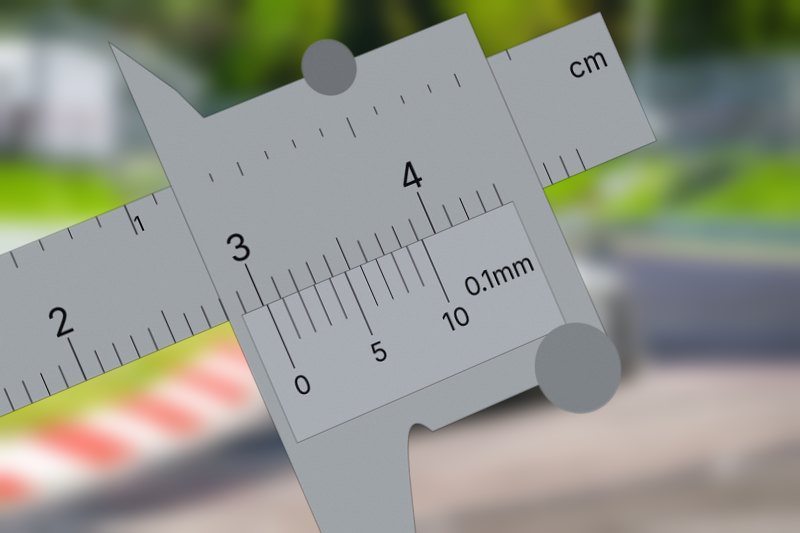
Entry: 30.2; mm
